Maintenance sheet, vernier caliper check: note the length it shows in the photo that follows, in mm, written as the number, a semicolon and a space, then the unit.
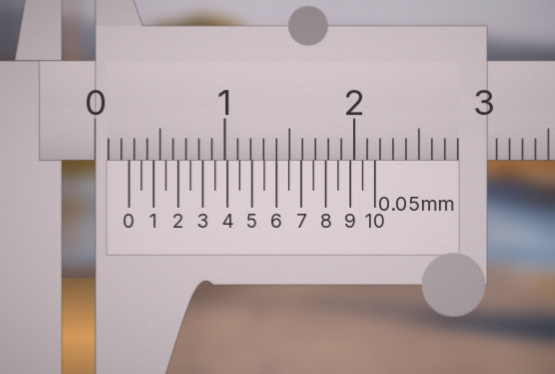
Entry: 2.6; mm
